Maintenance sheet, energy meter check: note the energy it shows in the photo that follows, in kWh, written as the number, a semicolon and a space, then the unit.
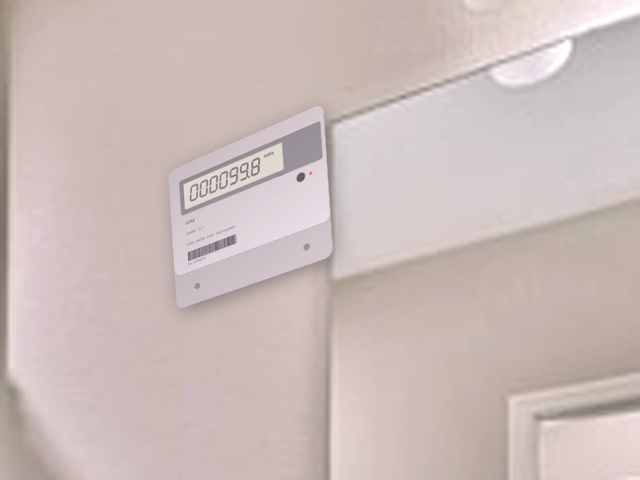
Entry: 99.8; kWh
